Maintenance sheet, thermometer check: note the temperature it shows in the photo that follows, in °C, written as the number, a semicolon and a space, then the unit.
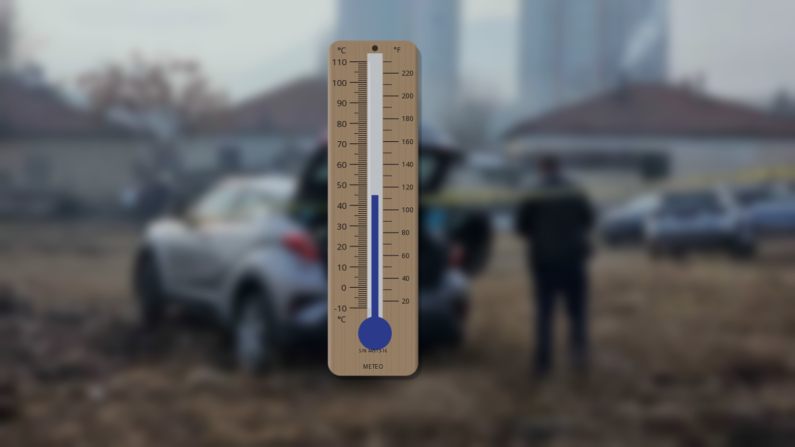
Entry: 45; °C
